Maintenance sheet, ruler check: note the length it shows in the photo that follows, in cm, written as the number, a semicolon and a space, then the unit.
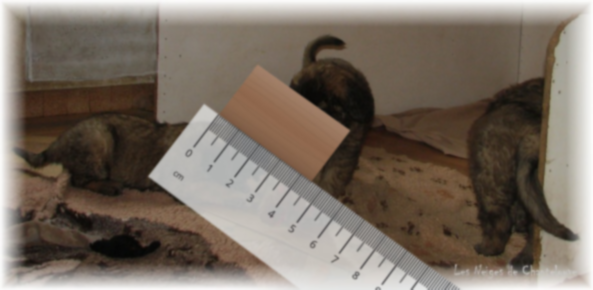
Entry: 4.5; cm
